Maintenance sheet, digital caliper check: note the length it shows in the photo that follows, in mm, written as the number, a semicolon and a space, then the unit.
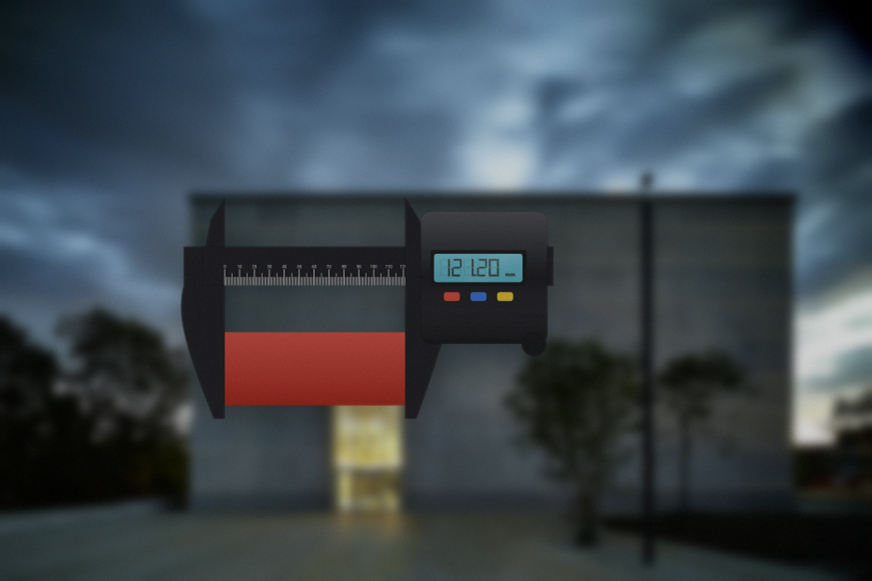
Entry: 121.20; mm
